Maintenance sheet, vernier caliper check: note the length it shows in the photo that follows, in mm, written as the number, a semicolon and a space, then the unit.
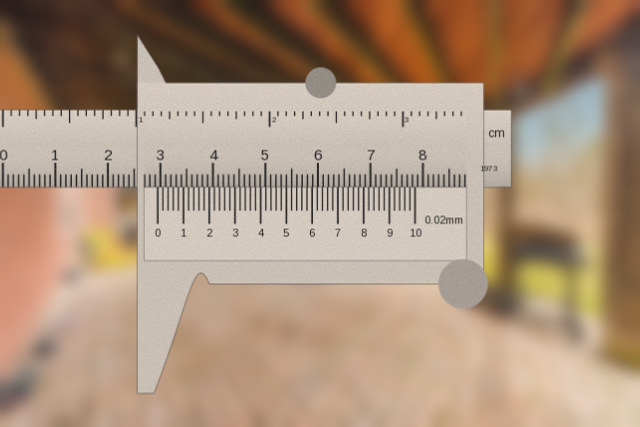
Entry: 29.5; mm
